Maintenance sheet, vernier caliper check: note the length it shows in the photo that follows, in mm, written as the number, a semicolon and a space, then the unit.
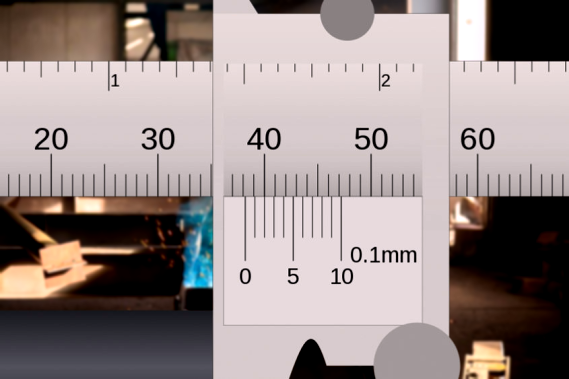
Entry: 38.2; mm
